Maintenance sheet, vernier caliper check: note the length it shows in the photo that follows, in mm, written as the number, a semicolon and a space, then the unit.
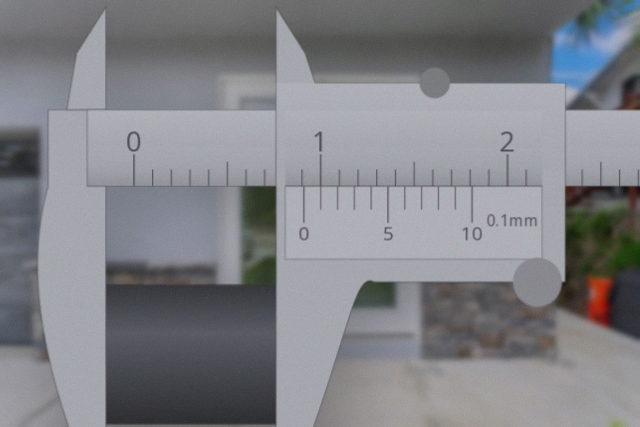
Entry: 9.1; mm
